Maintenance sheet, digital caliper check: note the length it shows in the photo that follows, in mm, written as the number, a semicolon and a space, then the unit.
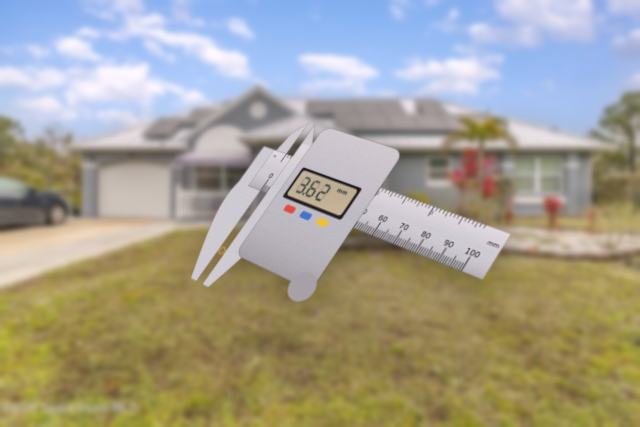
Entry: 3.62; mm
